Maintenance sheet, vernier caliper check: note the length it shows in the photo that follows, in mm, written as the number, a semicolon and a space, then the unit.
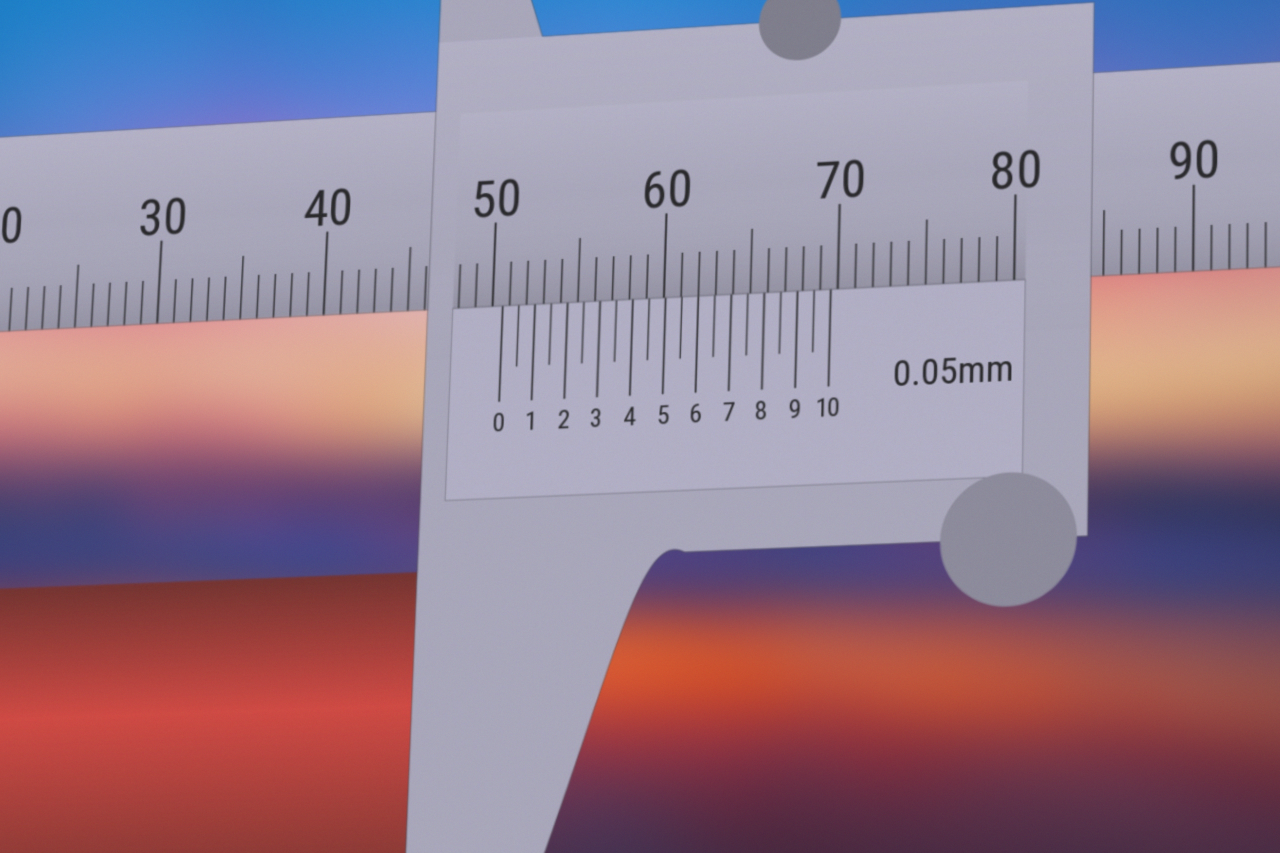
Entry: 50.6; mm
